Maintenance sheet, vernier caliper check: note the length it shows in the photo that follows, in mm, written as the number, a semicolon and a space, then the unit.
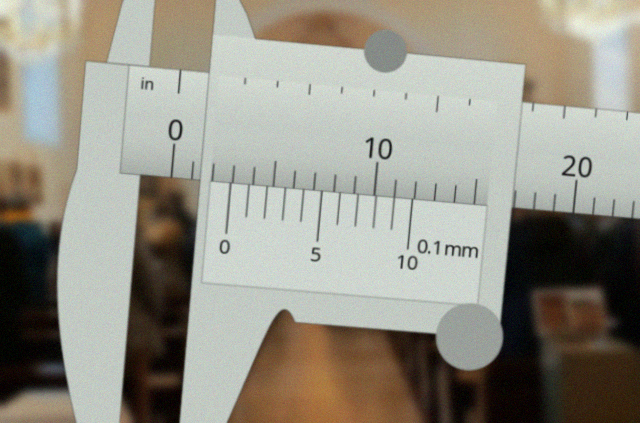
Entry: 2.9; mm
